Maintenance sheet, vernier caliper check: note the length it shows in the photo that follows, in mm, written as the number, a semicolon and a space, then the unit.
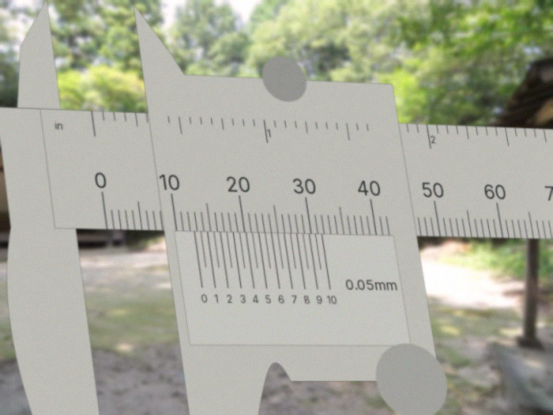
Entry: 12.6; mm
